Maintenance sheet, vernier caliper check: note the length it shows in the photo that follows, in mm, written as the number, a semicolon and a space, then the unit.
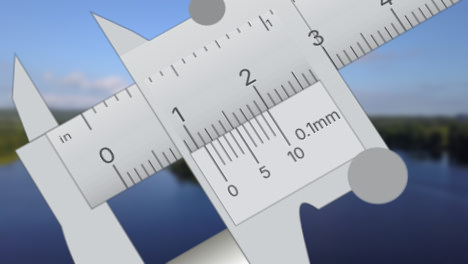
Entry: 10.8; mm
